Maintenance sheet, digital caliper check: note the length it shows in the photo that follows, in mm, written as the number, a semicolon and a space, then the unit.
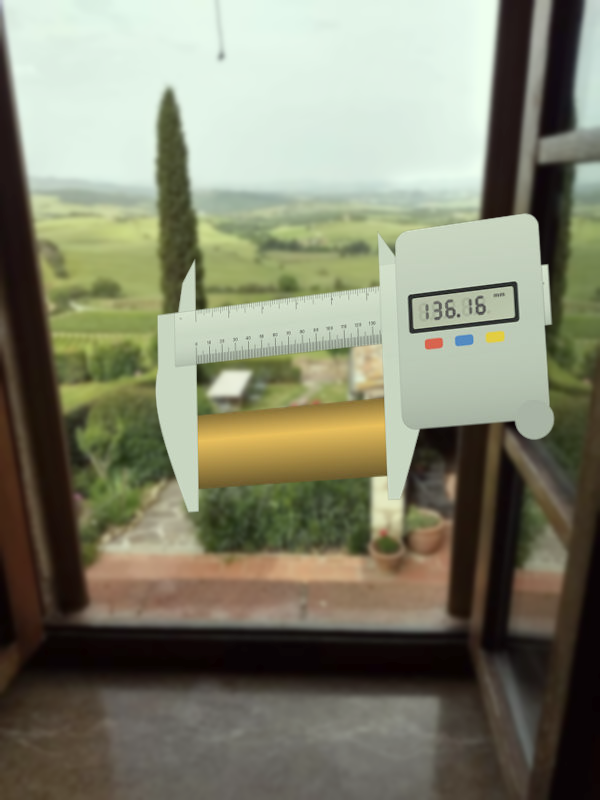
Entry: 136.16; mm
